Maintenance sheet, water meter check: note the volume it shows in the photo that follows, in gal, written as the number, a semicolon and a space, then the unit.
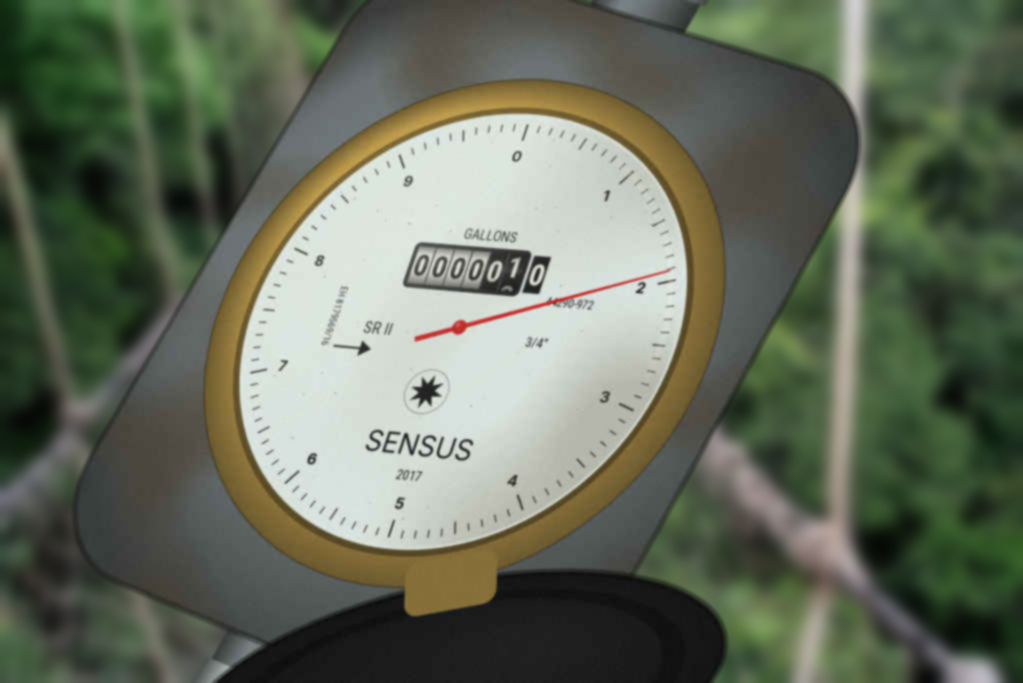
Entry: 11.9; gal
